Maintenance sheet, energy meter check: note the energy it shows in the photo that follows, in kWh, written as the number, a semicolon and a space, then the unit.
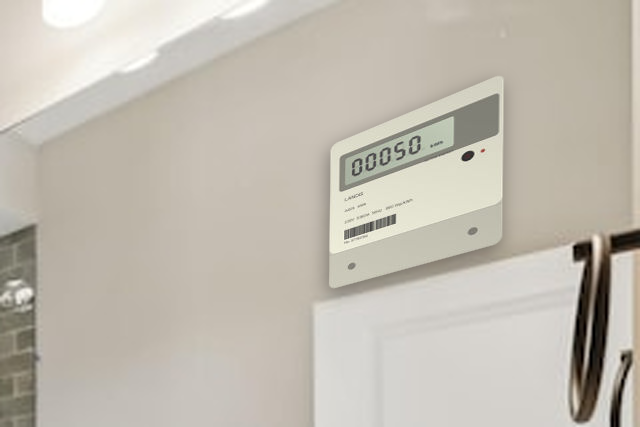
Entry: 50; kWh
